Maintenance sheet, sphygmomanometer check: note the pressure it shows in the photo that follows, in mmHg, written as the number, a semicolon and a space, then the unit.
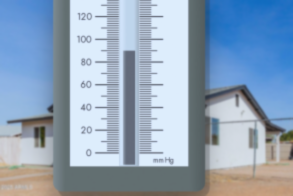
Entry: 90; mmHg
